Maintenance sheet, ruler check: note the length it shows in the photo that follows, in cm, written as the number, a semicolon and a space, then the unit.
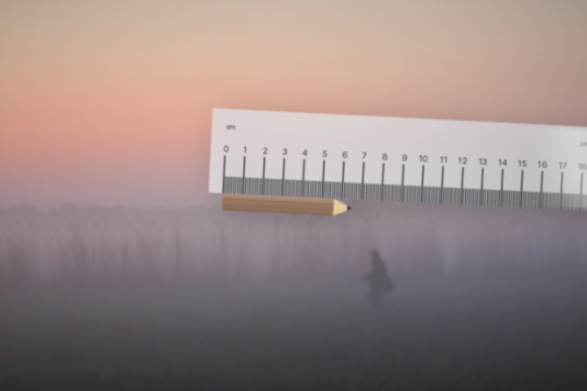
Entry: 6.5; cm
